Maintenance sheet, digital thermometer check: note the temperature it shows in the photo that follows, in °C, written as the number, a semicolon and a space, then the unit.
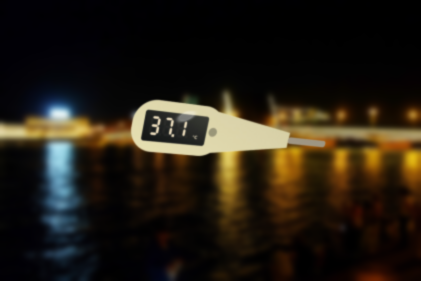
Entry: 37.1; °C
